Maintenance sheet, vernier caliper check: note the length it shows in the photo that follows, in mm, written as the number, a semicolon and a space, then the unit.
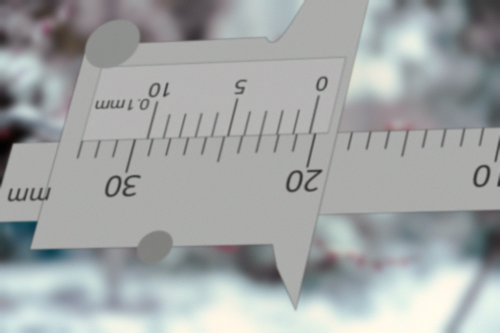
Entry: 20.3; mm
